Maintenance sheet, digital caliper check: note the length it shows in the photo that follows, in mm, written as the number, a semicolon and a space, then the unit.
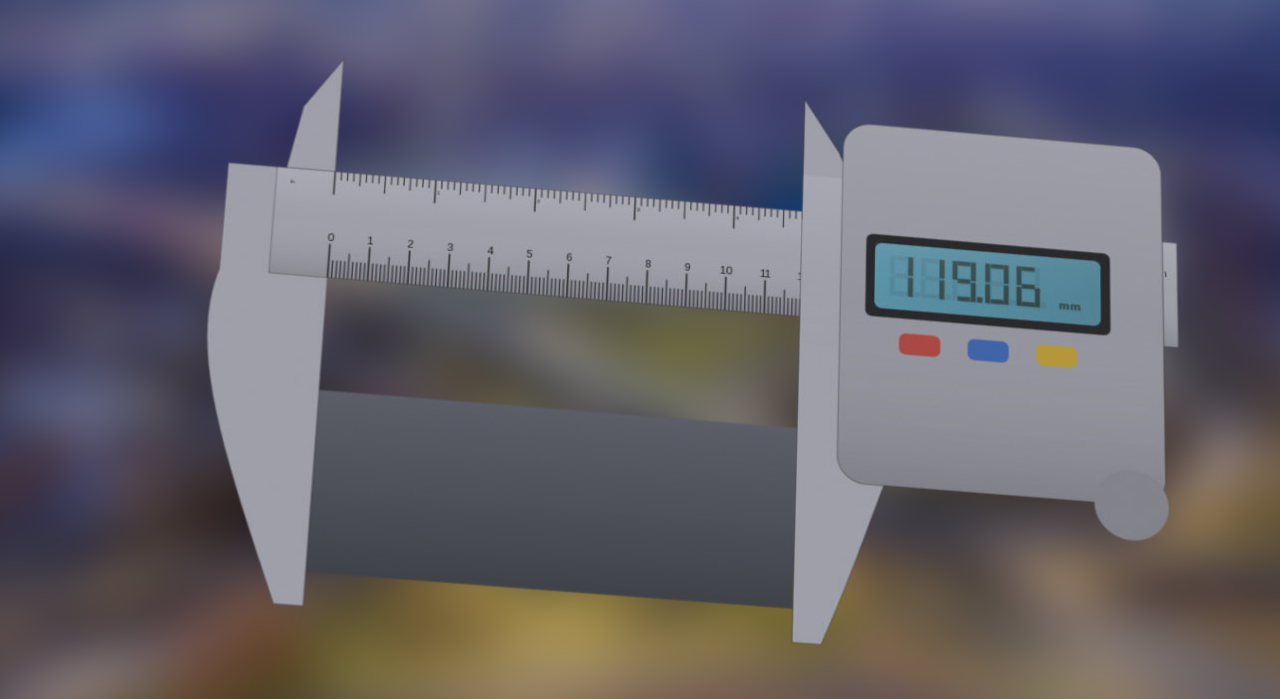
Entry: 119.06; mm
